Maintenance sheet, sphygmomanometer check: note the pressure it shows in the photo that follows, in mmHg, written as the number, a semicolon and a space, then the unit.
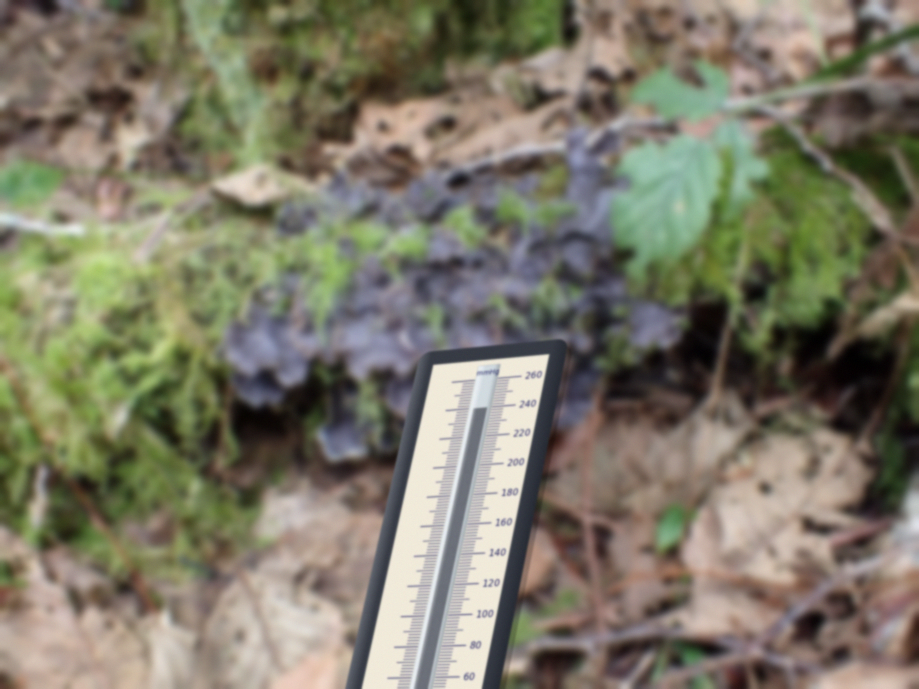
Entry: 240; mmHg
